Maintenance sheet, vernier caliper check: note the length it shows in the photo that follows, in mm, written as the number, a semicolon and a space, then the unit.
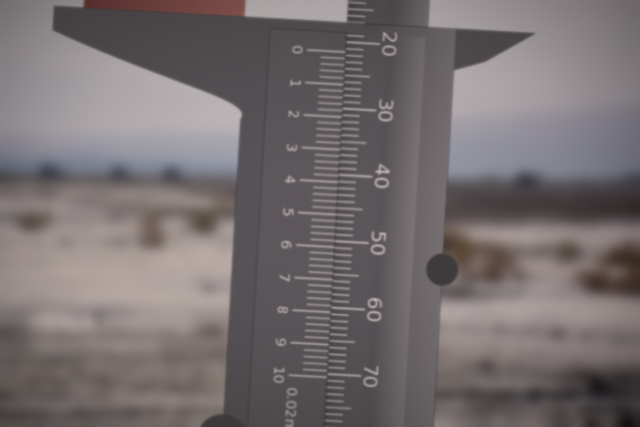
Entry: 21.5; mm
